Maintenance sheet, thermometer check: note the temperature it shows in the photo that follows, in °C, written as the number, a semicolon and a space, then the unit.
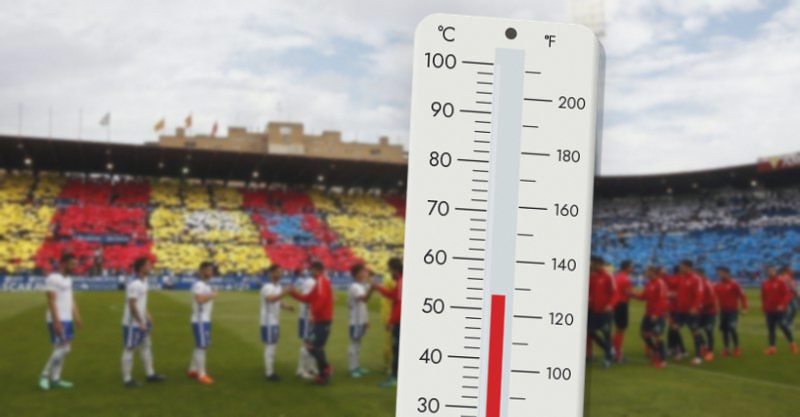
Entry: 53; °C
